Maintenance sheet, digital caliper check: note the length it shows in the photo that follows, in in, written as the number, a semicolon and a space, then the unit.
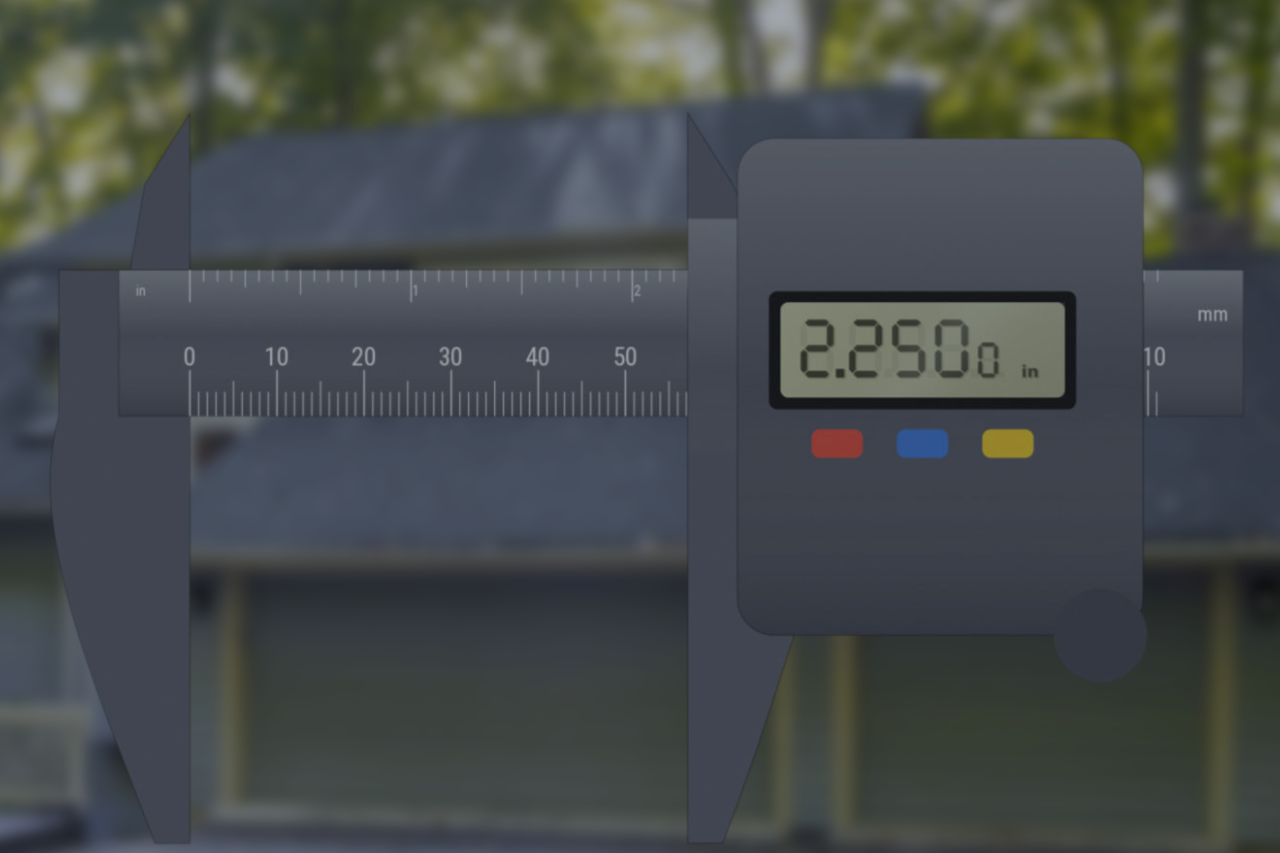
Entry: 2.2500; in
